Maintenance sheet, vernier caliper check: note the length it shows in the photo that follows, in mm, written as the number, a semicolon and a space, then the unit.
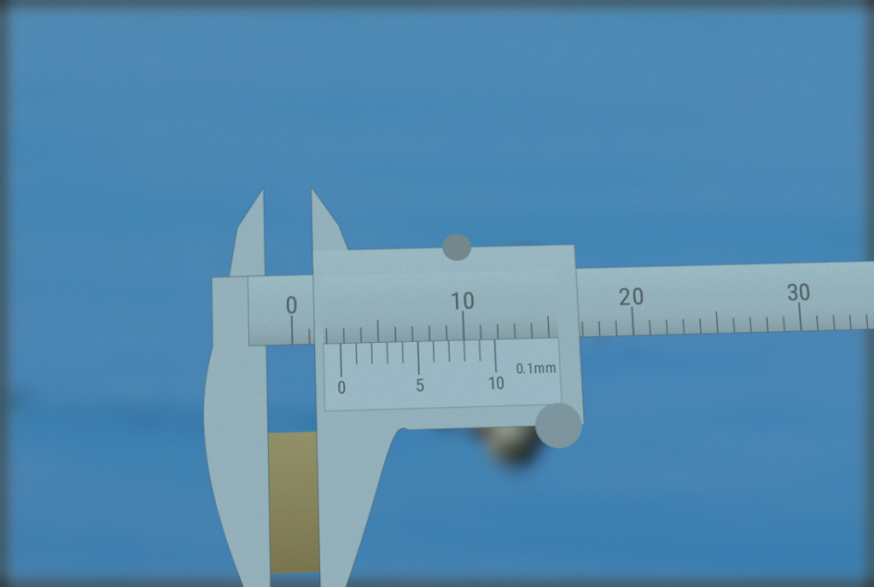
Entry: 2.8; mm
